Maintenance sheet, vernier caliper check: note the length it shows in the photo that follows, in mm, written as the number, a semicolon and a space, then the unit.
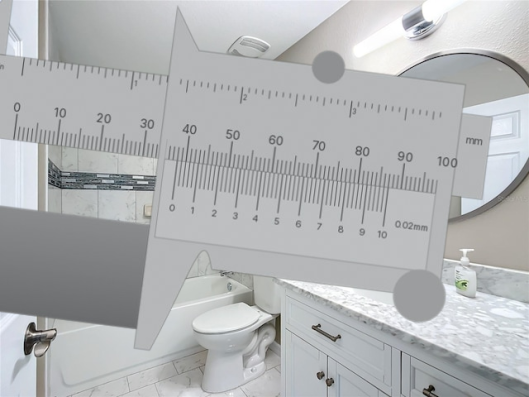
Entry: 38.0; mm
